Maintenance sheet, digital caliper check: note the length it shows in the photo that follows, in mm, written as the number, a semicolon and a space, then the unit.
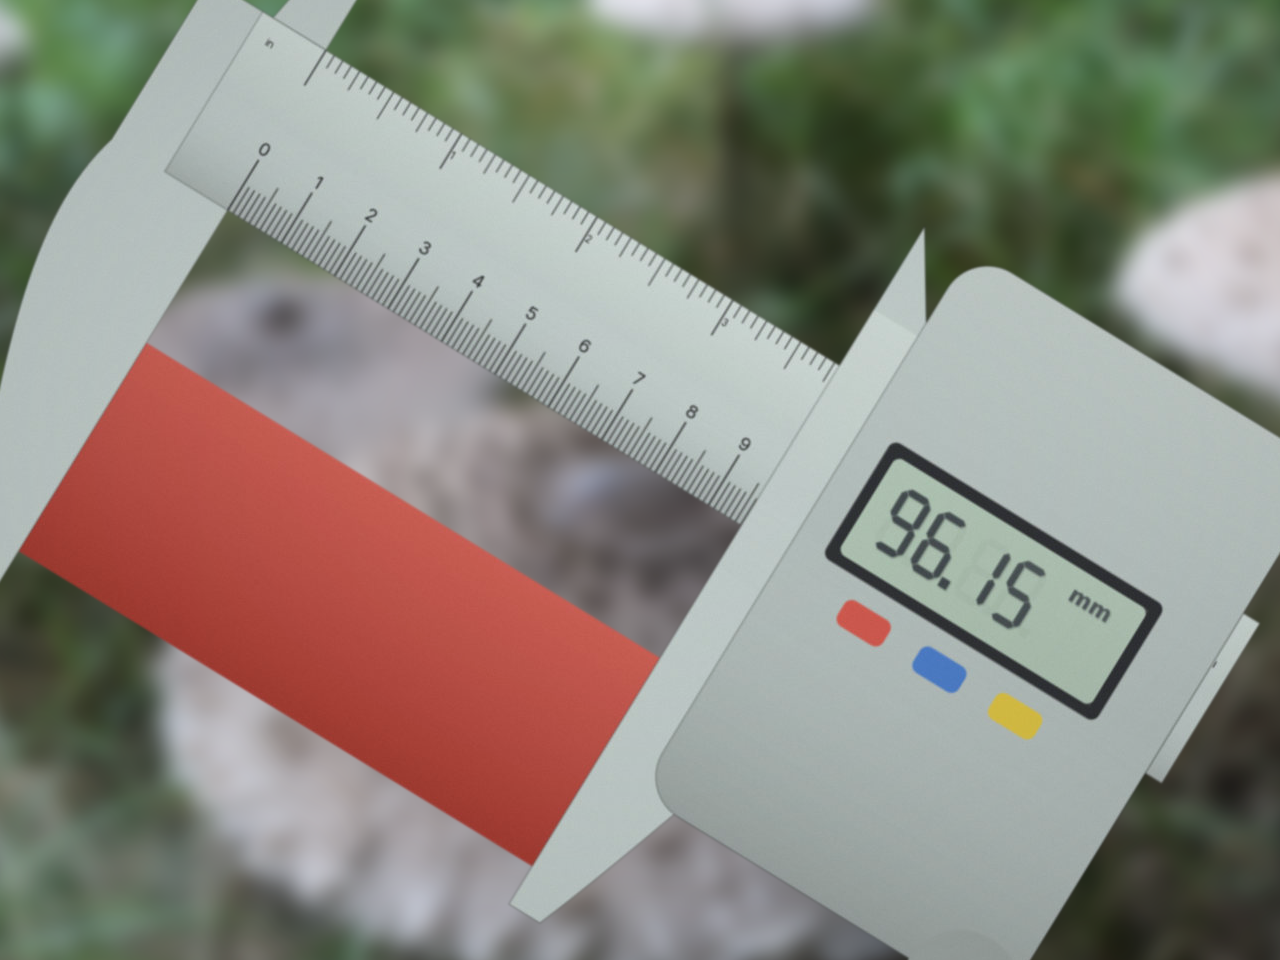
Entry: 96.15; mm
